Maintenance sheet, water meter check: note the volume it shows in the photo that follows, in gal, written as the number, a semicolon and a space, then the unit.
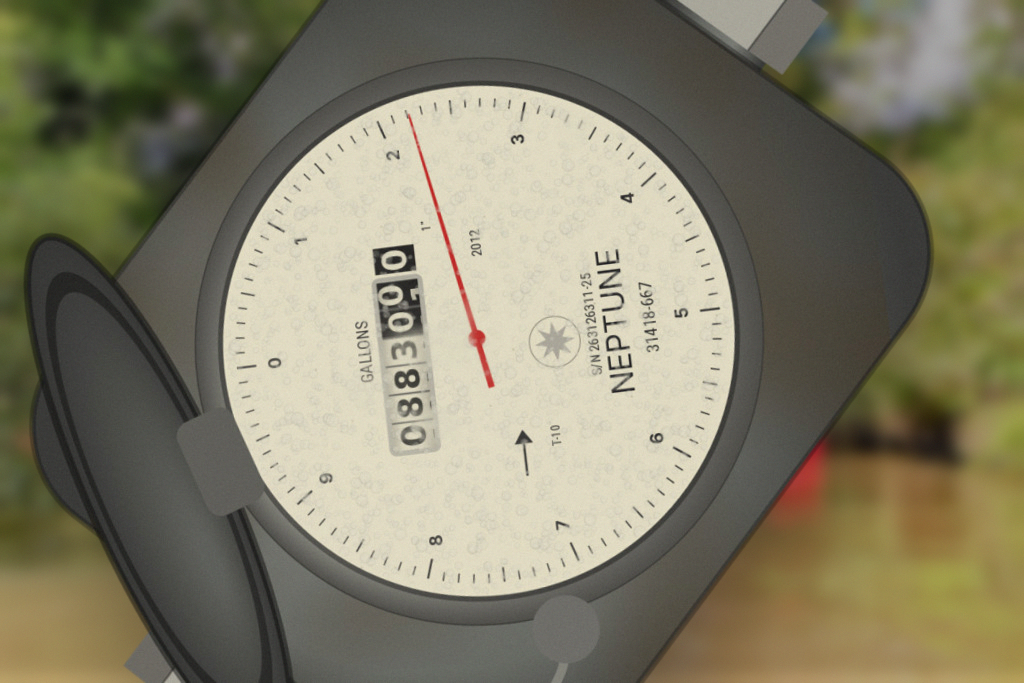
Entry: 883002.2; gal
